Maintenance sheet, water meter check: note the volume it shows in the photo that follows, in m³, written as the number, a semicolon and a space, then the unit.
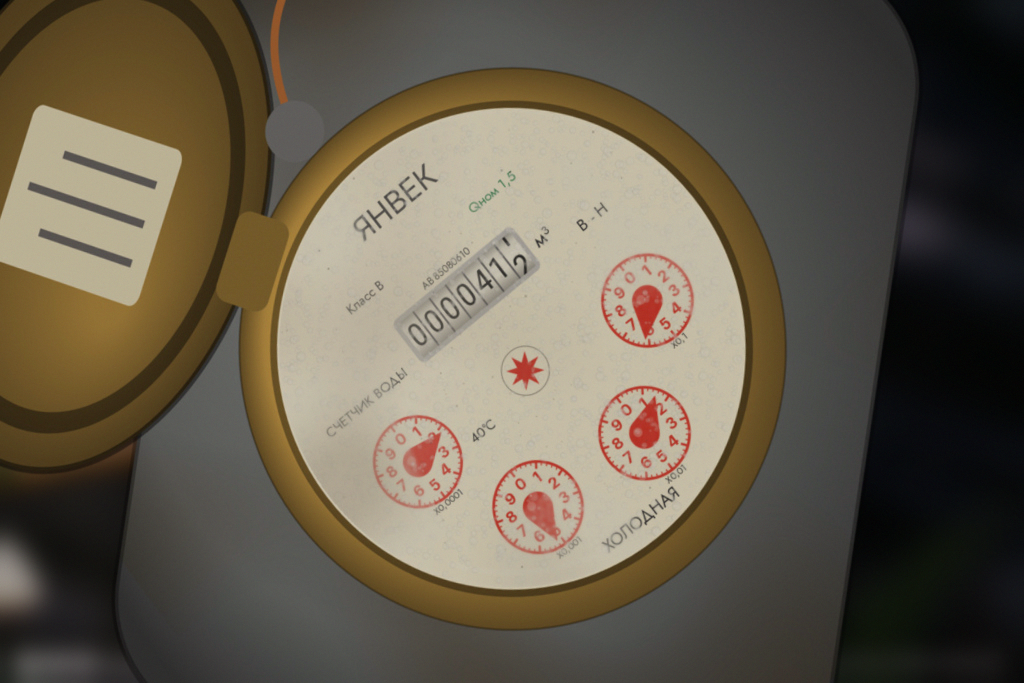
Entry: 411.6152; m³
